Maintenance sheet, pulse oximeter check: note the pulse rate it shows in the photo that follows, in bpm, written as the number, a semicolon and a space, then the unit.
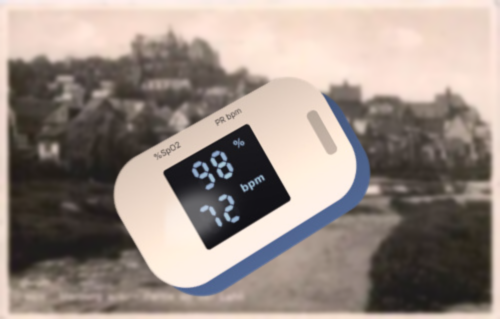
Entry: 72; bpm
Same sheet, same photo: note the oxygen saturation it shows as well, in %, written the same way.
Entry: 98; %
